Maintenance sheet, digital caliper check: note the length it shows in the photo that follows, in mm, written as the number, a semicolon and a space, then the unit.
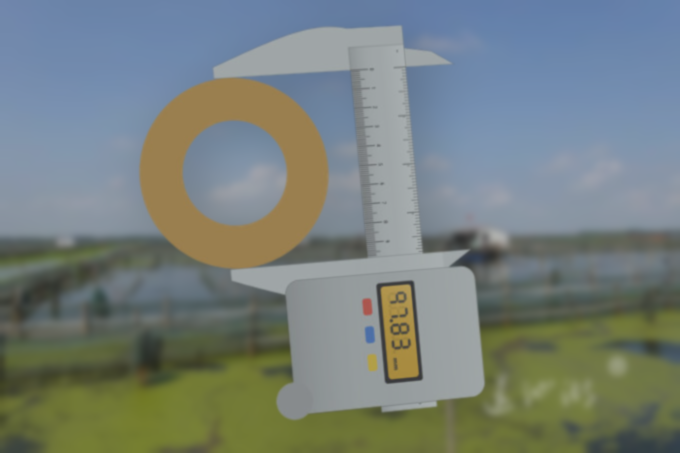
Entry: 97.83; mm
